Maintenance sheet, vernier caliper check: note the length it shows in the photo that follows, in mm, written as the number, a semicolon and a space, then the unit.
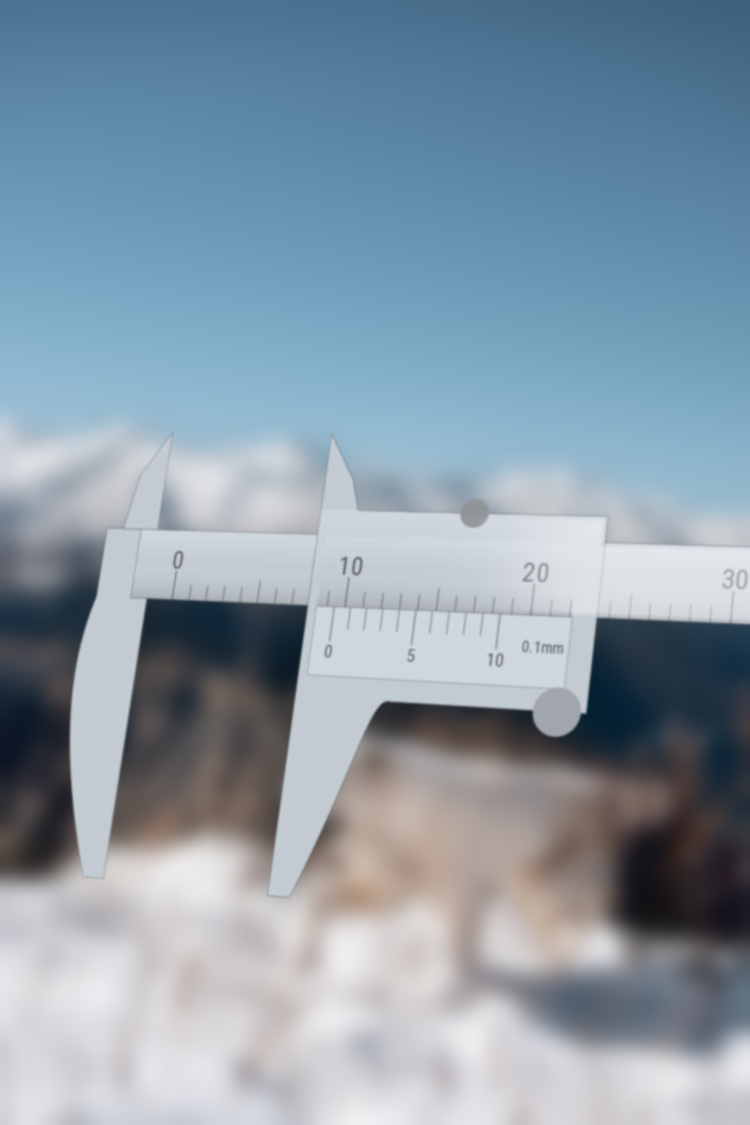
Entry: 9.4; mm
